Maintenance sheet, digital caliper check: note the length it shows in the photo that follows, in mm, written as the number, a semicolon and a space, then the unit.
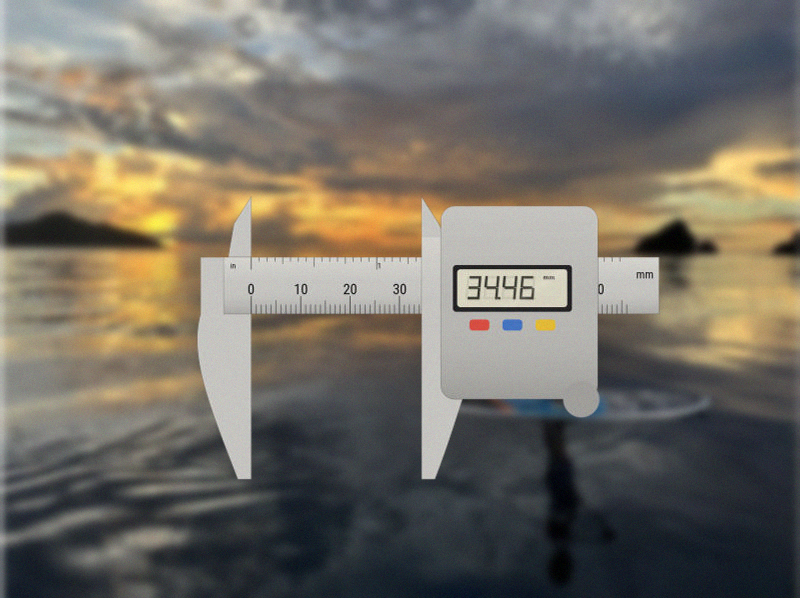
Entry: 34.46; mm
